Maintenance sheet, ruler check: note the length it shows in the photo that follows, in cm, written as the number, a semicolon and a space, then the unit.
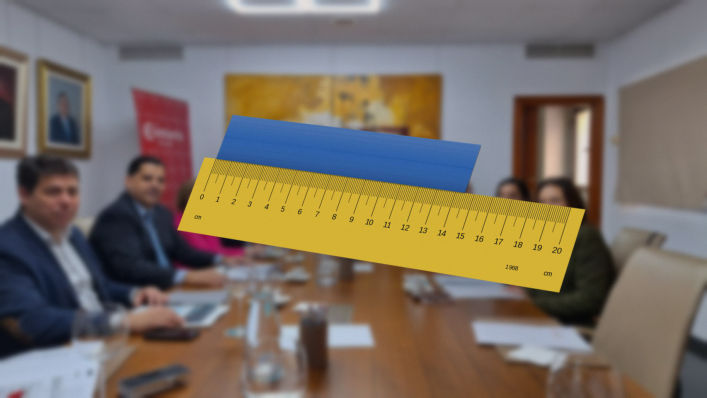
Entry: 14.5; cm
